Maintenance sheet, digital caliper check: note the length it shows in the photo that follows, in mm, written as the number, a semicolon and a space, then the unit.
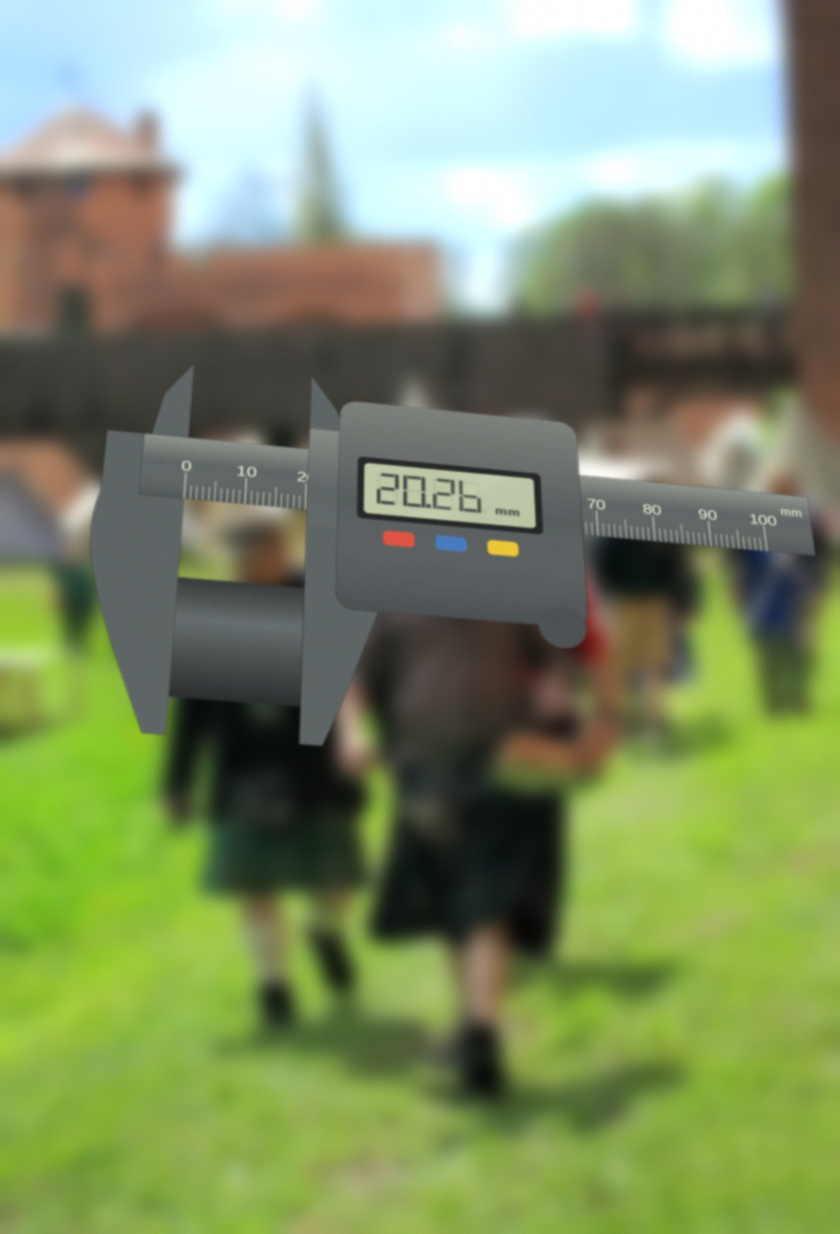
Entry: 20.26; mm
